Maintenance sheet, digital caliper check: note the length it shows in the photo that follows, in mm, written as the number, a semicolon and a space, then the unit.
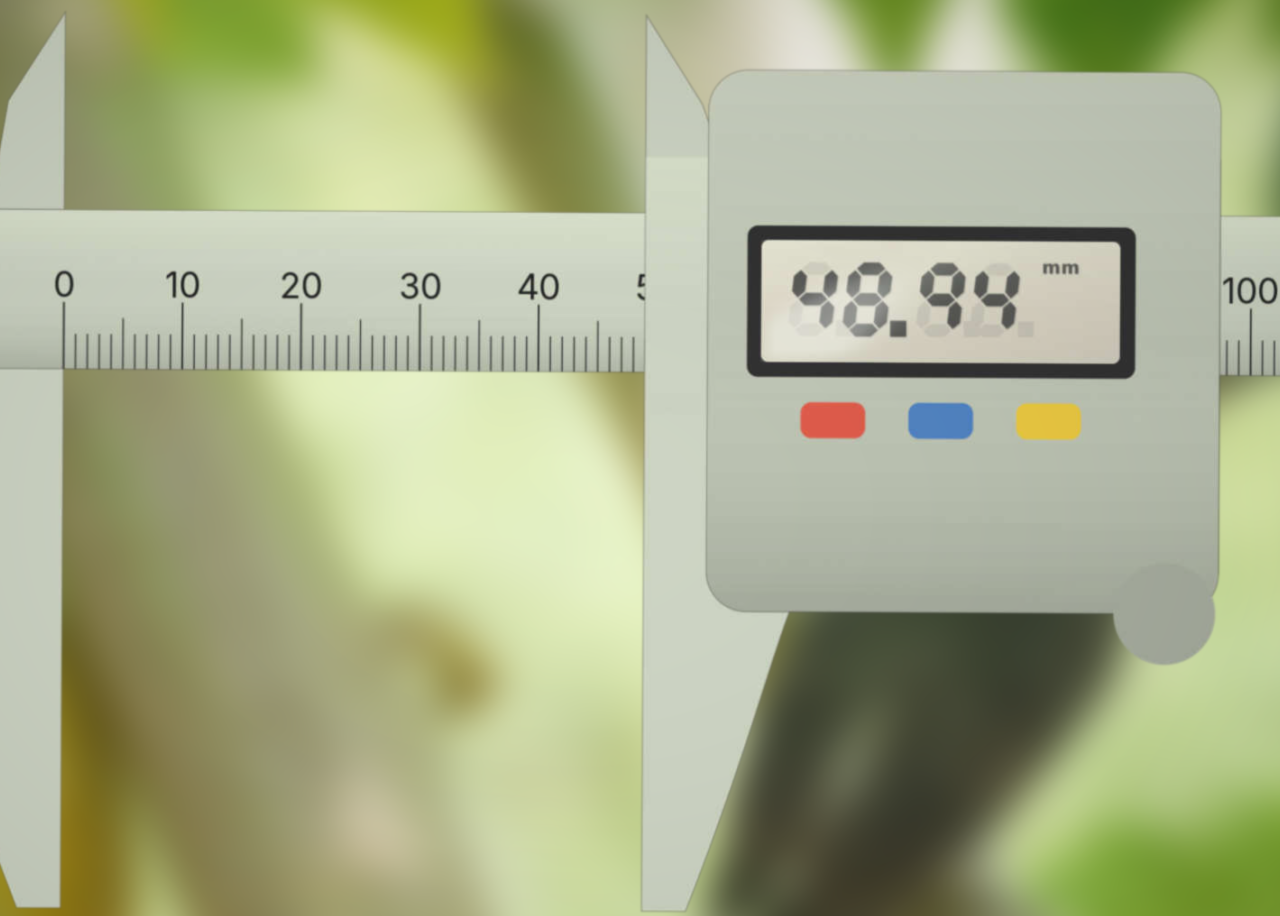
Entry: 48.94; mm
